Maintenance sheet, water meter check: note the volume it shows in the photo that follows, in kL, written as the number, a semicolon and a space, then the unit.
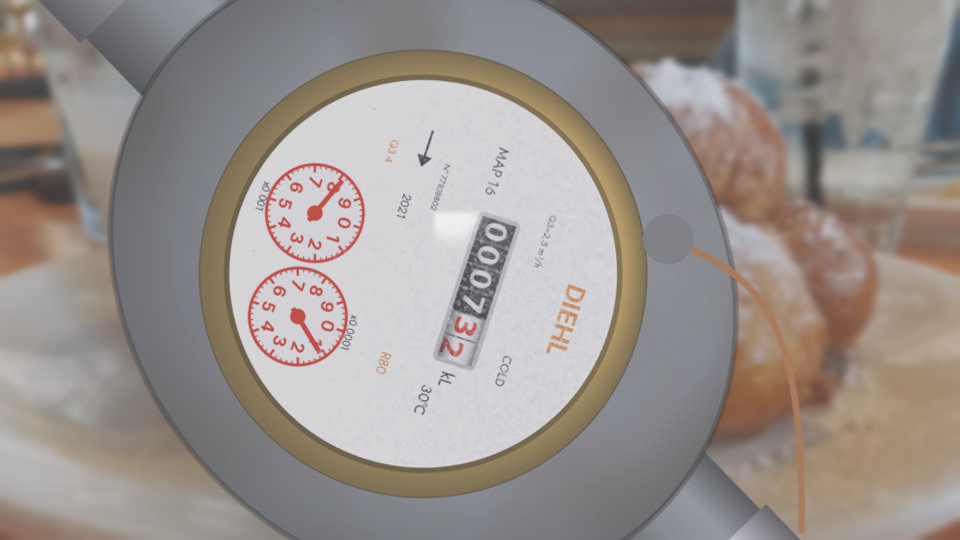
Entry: 7.3181; kL
